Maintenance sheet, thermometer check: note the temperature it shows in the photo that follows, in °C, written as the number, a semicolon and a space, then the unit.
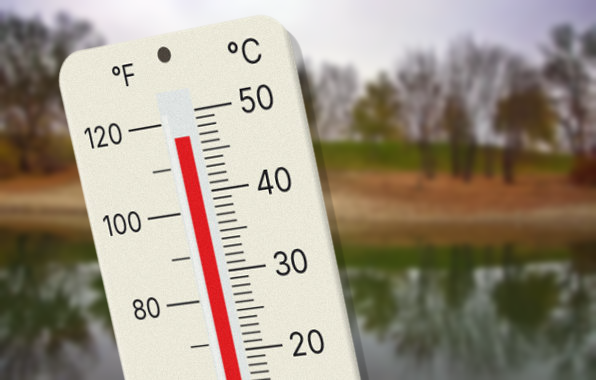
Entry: 47; °C
